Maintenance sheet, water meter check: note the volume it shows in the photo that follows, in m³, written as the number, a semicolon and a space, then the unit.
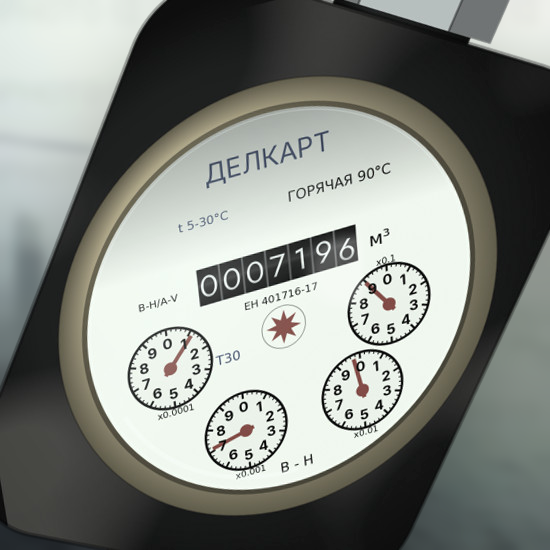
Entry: 7195.8971; m³
